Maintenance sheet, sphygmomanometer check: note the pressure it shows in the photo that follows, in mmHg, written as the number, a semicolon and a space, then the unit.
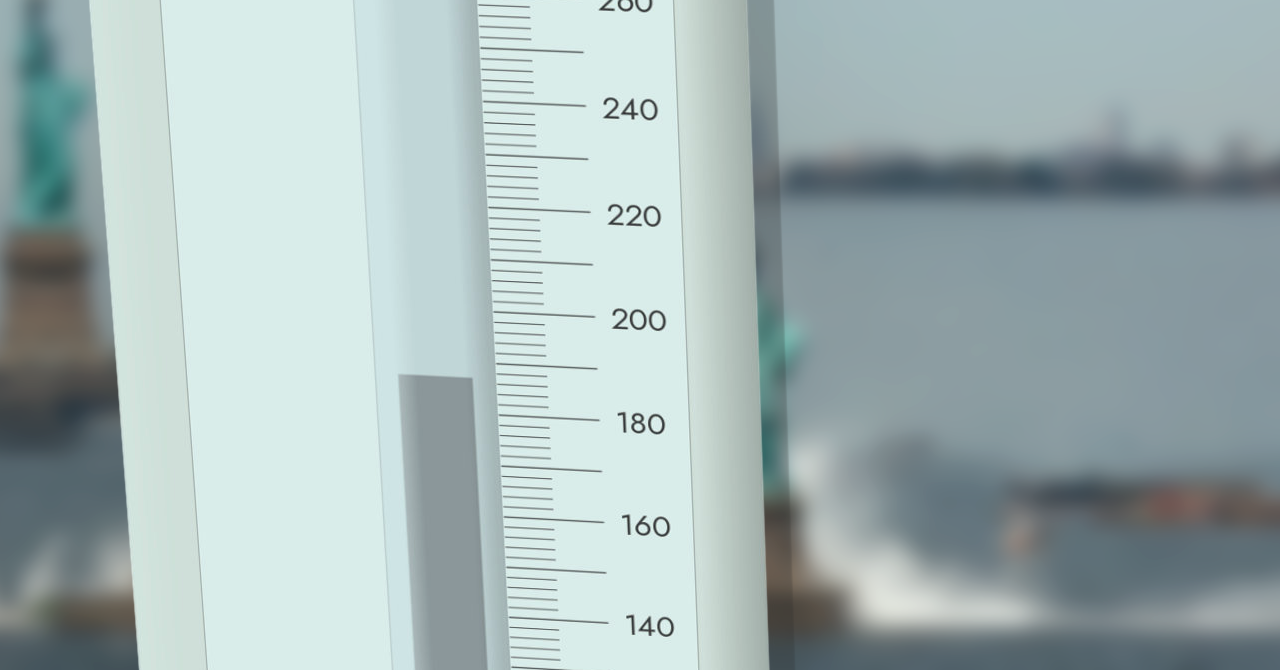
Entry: 187; mmHg
